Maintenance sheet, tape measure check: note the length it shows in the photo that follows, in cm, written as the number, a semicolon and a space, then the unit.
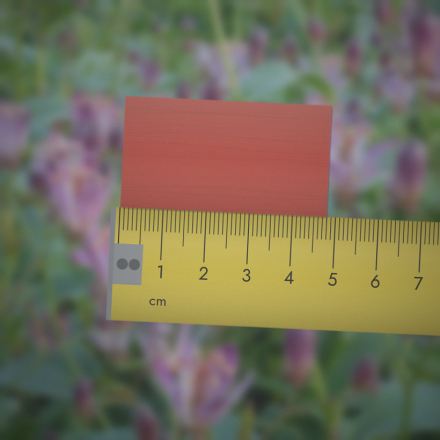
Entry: 4.8; cm
